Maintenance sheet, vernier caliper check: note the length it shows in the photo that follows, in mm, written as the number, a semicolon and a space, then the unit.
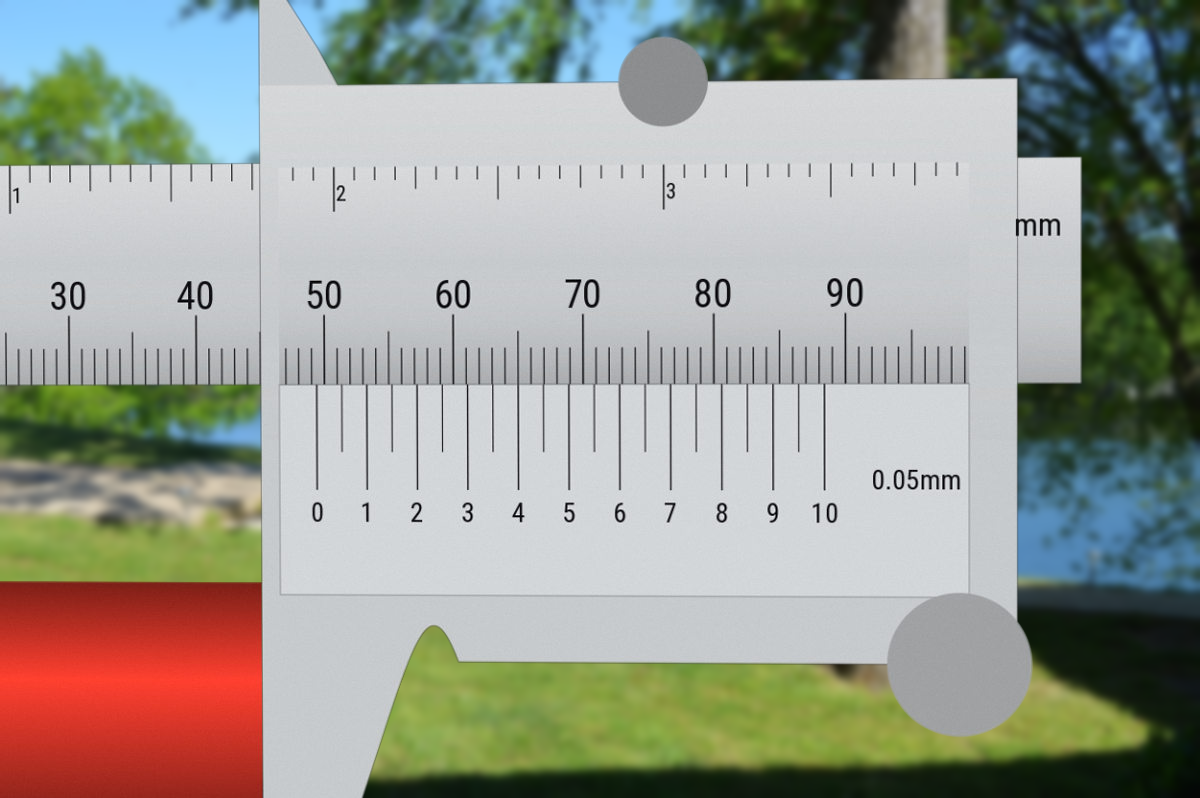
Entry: 49.4; mm
